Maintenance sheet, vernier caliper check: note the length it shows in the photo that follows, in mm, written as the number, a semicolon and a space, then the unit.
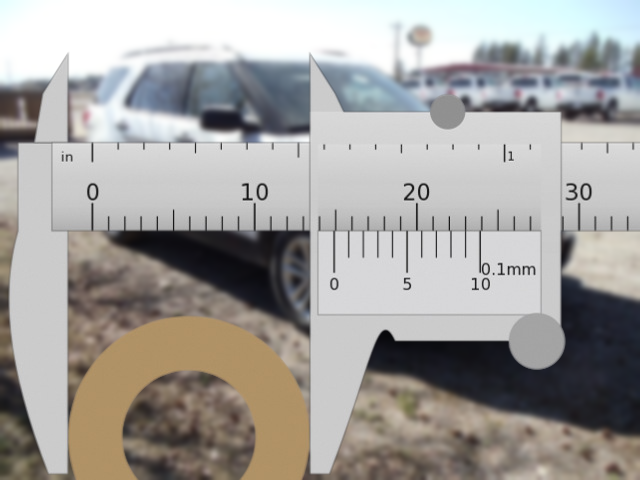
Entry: 14.9; mm
